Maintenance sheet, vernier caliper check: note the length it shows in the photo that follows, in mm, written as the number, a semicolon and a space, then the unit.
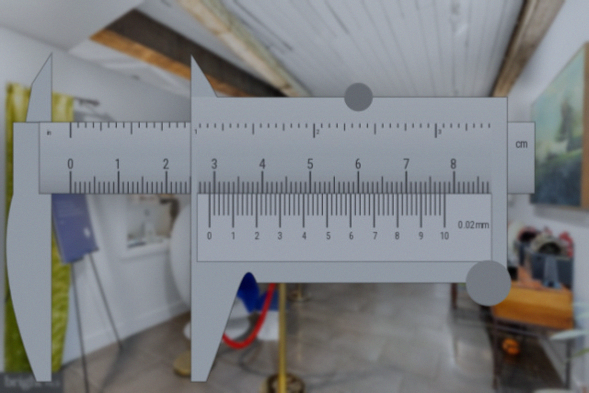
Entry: 29.0; mm
